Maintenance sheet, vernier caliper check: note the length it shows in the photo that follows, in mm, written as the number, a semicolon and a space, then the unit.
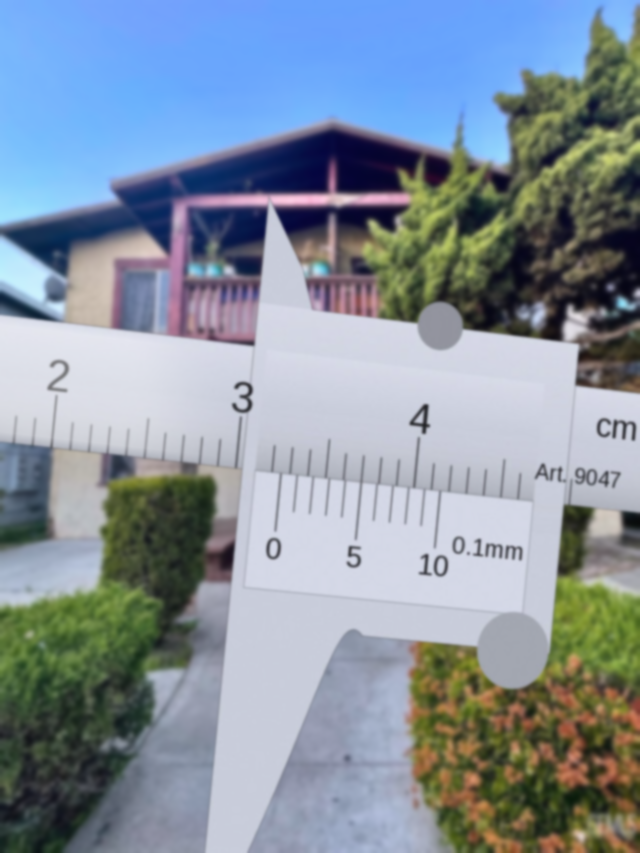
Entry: 32.5; mm
